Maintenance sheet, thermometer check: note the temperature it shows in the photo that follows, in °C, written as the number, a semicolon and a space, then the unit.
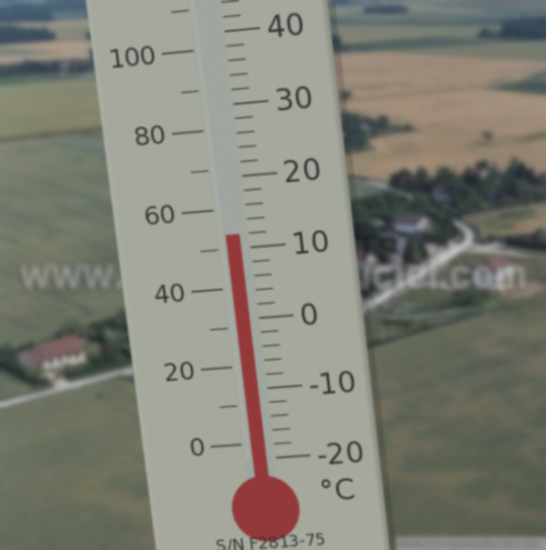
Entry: 12; °C
